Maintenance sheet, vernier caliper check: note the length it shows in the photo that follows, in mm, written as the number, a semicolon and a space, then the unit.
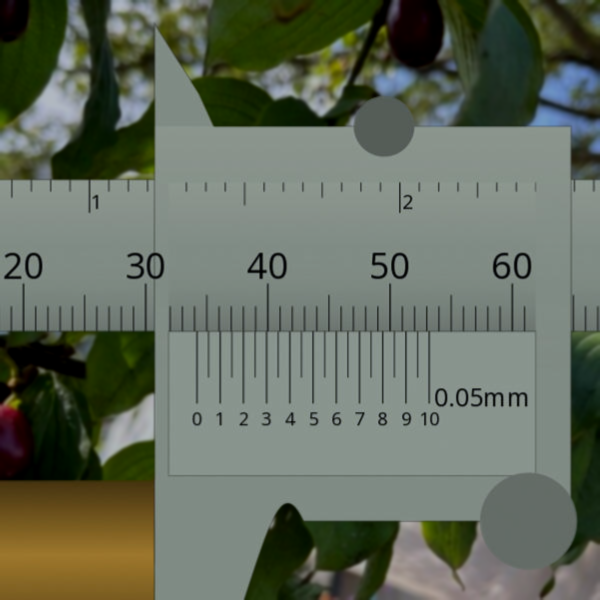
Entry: 34.2; mm
